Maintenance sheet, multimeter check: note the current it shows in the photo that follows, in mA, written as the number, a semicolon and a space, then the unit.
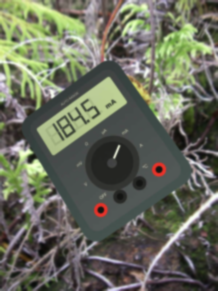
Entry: 184.5; mA
